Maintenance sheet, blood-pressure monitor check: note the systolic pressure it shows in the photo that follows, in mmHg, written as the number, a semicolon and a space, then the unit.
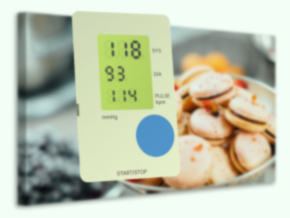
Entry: 118; mmHg
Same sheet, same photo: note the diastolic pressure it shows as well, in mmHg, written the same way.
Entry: 93; mmHg
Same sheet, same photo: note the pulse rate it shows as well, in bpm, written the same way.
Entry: 114; bpm
